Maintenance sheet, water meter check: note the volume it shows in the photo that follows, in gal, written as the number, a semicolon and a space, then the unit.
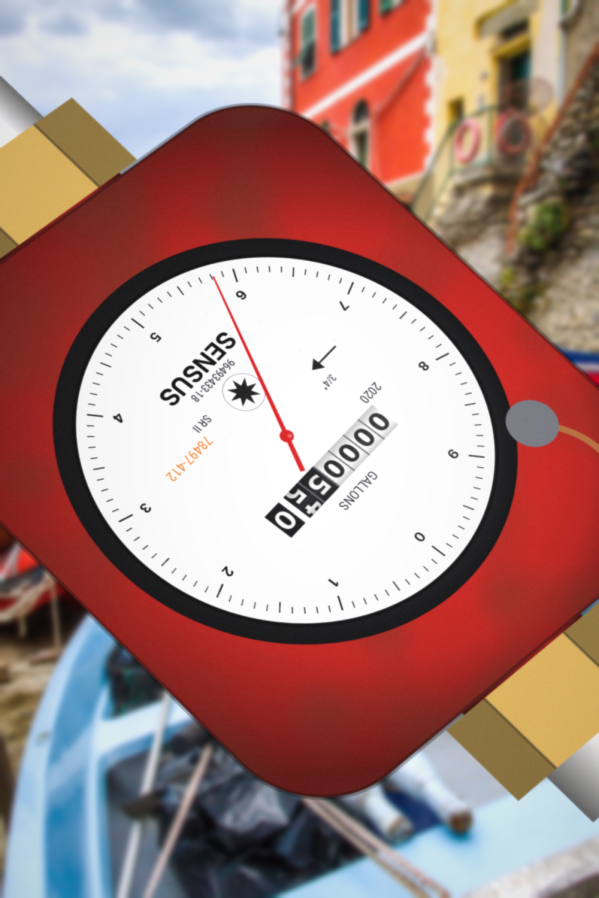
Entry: 545.8; gal
